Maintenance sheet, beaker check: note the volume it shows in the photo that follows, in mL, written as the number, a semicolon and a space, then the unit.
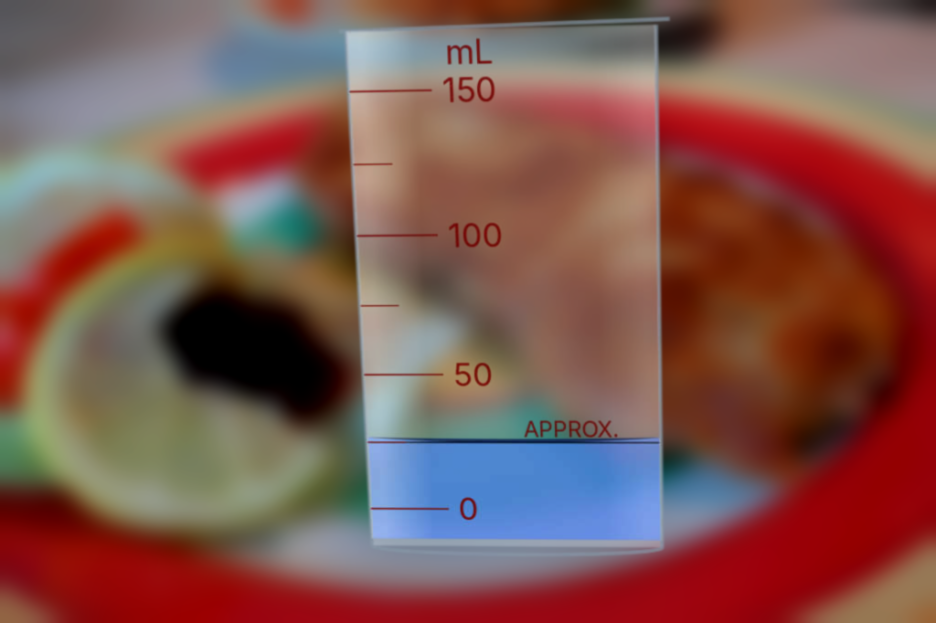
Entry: 25; mL
